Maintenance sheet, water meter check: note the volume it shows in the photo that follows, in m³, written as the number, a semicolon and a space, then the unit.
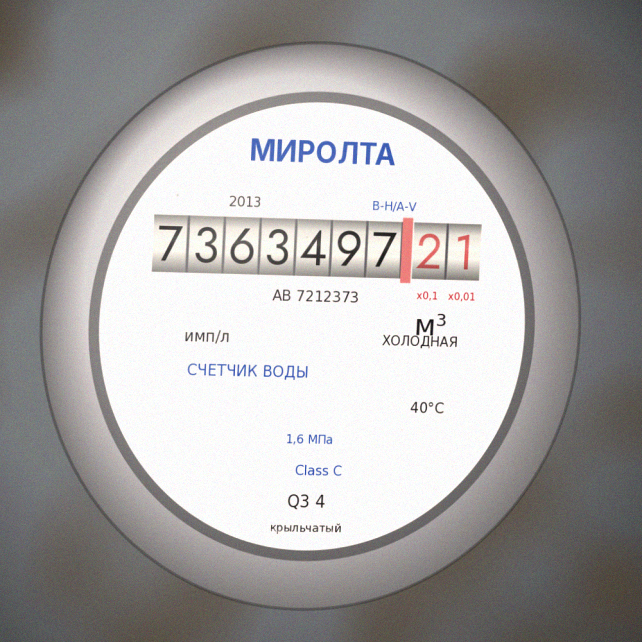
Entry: 7363497.21; m³
